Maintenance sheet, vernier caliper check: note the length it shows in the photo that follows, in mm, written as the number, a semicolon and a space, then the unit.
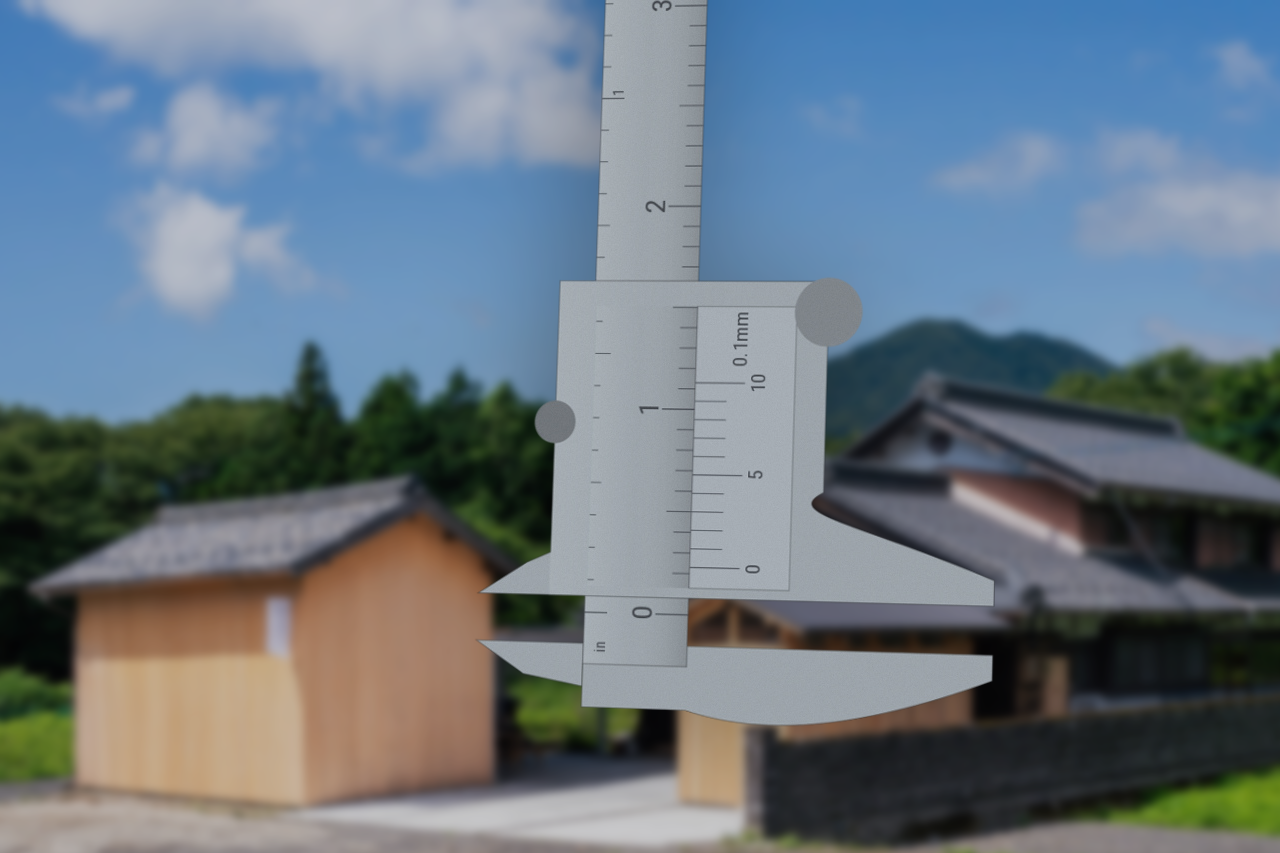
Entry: 2.3; mm
